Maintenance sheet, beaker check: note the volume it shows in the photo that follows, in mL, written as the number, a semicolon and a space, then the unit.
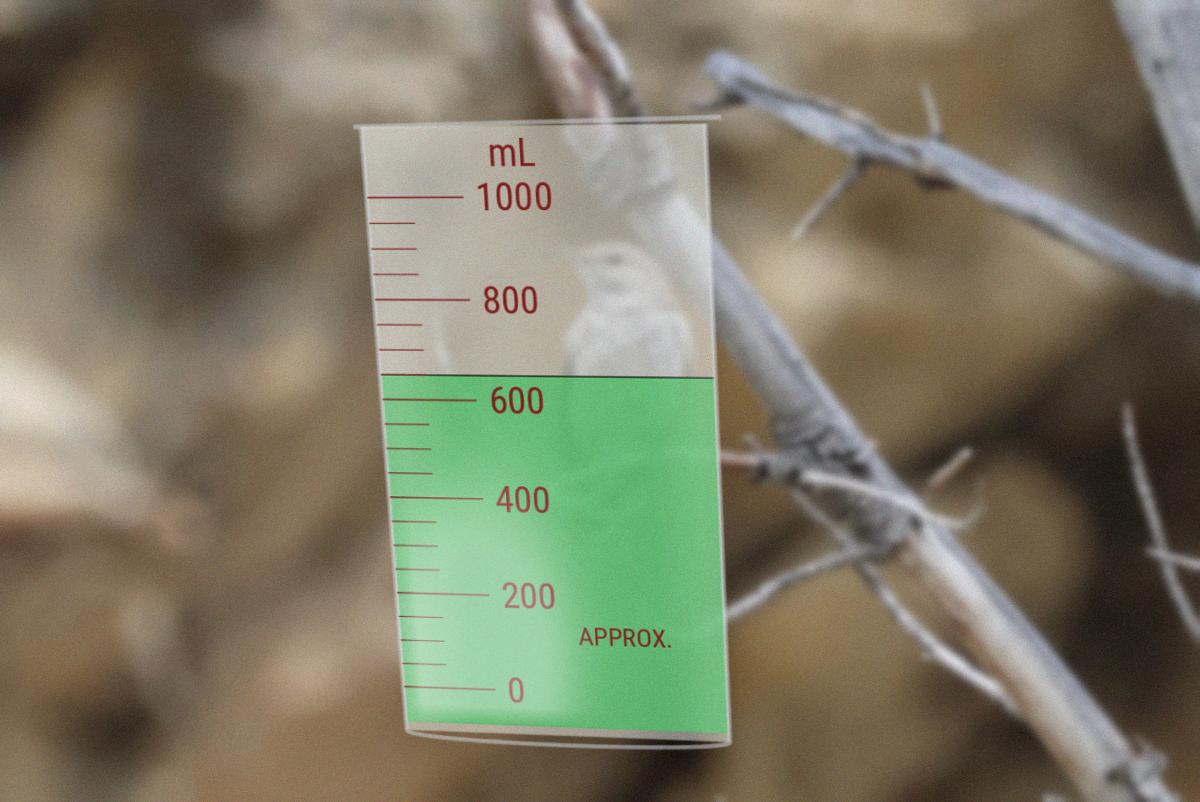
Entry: 650; mL
